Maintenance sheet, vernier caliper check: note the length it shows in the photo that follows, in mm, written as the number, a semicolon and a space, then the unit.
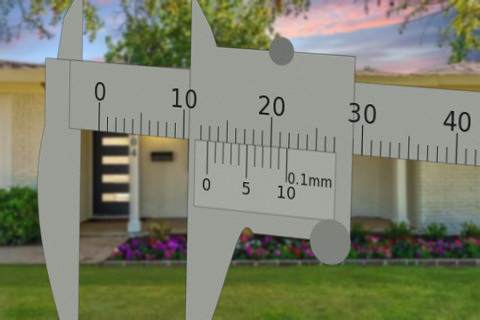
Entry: 12.8; mm
